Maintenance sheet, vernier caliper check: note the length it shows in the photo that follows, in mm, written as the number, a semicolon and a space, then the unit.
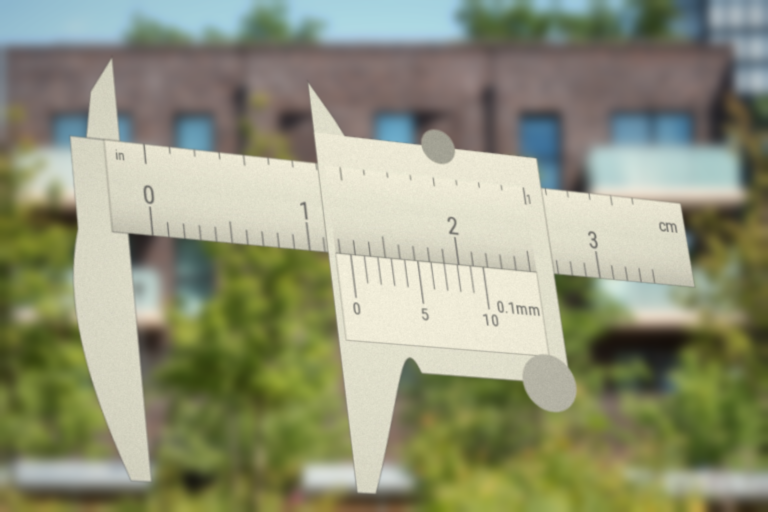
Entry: 12.7; mm
